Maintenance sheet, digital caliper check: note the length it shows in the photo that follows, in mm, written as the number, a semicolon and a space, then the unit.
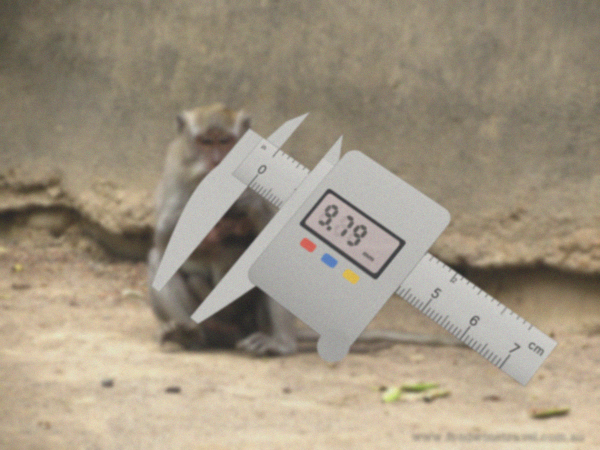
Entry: 9.79; mm
